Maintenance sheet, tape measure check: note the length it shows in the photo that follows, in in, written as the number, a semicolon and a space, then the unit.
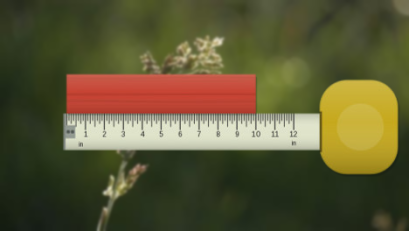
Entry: 10; in
